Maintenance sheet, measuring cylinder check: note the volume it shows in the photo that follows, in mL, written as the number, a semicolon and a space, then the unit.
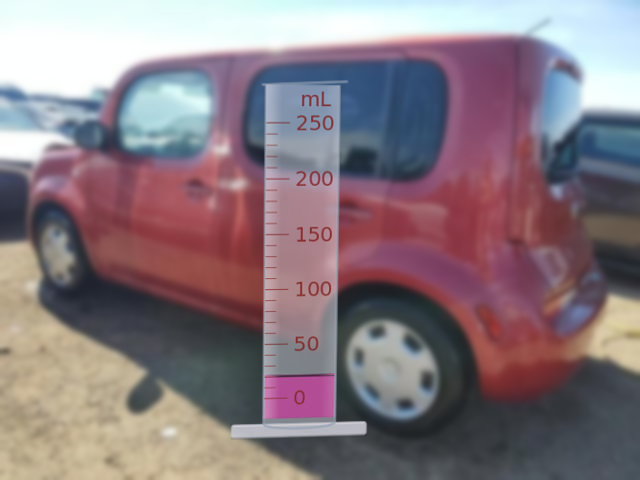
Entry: 20; mL
